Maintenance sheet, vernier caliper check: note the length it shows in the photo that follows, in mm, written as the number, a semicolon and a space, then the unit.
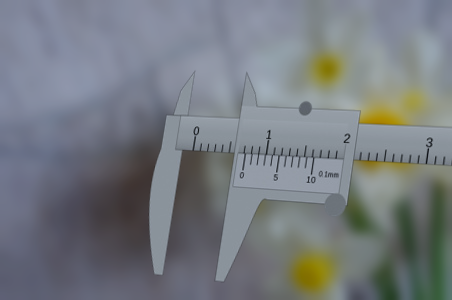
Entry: 7.2; mm
